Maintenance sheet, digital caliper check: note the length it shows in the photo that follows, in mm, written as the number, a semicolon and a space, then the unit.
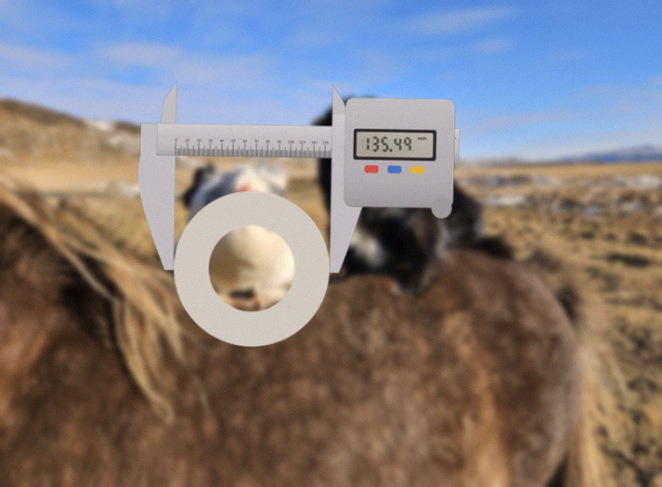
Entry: 135.49; mm
